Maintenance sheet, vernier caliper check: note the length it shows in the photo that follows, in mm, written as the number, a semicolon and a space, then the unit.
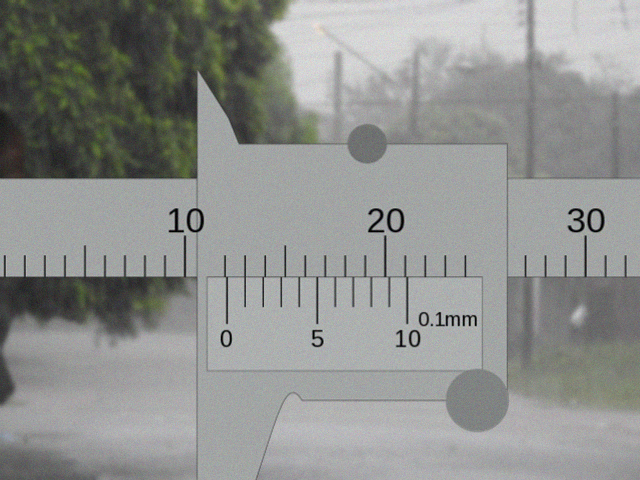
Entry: 12.1; mm
